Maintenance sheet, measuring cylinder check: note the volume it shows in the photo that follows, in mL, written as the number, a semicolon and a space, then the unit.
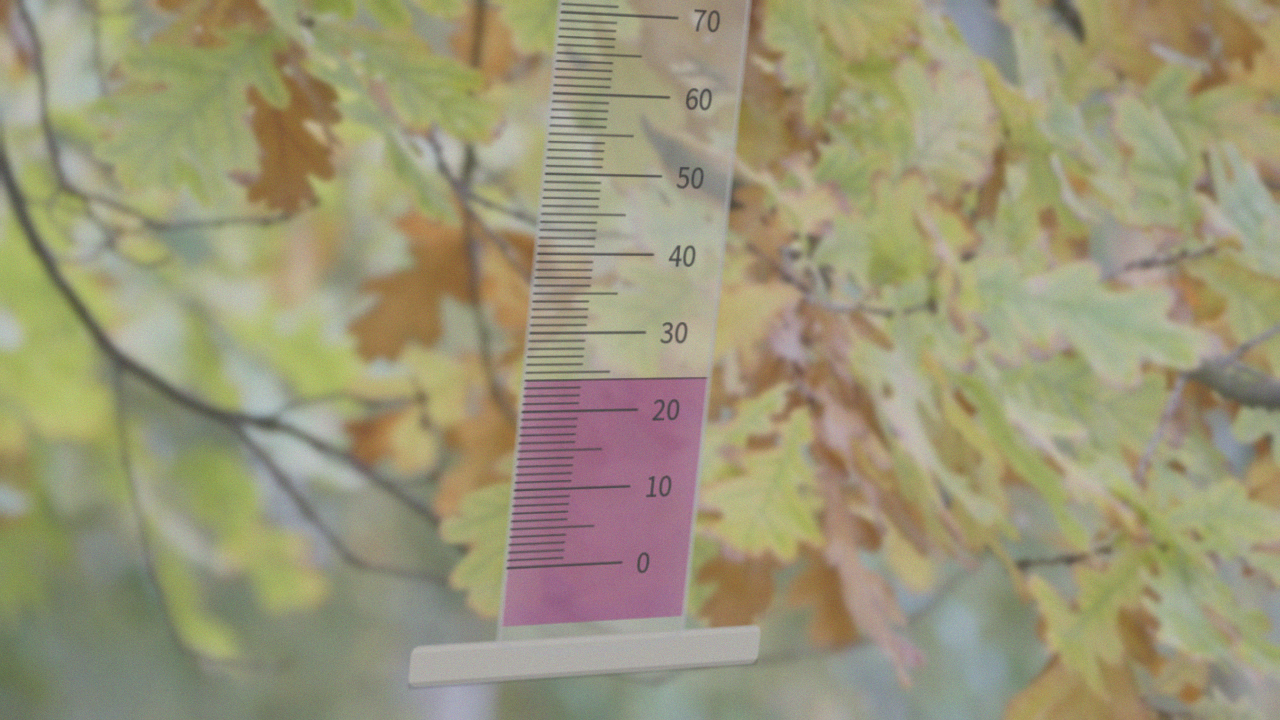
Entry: 24; mL
